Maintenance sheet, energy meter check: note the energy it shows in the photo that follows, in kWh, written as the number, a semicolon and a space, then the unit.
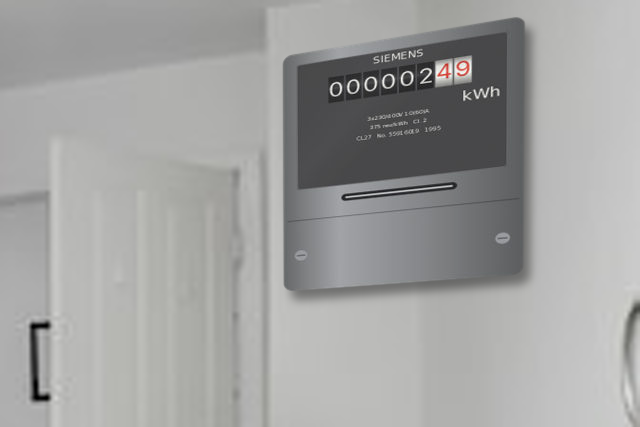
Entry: 2.49; kWh
